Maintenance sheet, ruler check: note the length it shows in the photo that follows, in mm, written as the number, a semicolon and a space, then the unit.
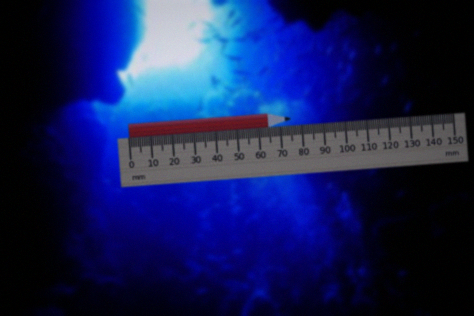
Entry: 75; mm
